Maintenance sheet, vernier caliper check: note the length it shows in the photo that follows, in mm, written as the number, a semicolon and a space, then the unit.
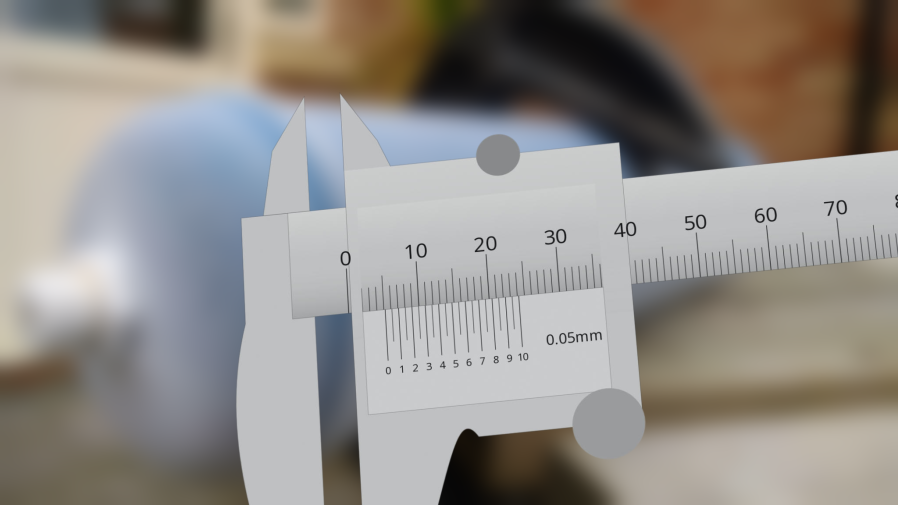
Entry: 5.2; mm
